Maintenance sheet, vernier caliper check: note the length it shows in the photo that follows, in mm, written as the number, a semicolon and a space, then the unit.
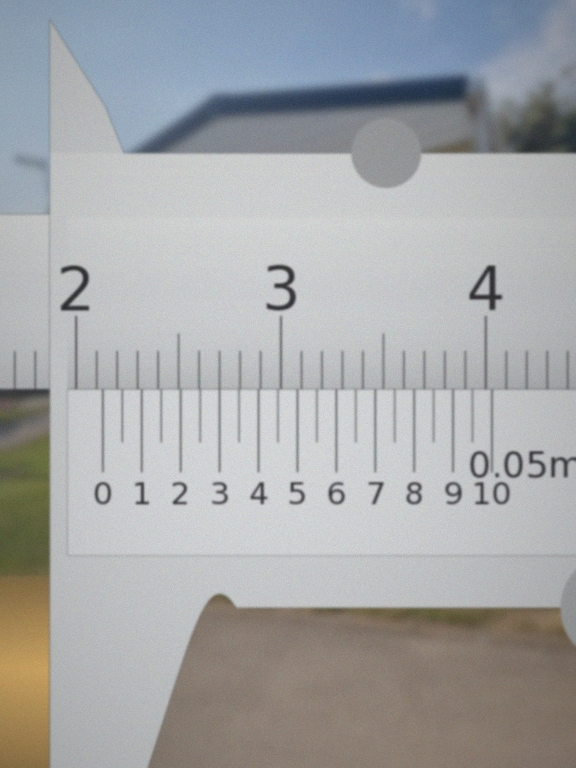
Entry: 21.3; mm
